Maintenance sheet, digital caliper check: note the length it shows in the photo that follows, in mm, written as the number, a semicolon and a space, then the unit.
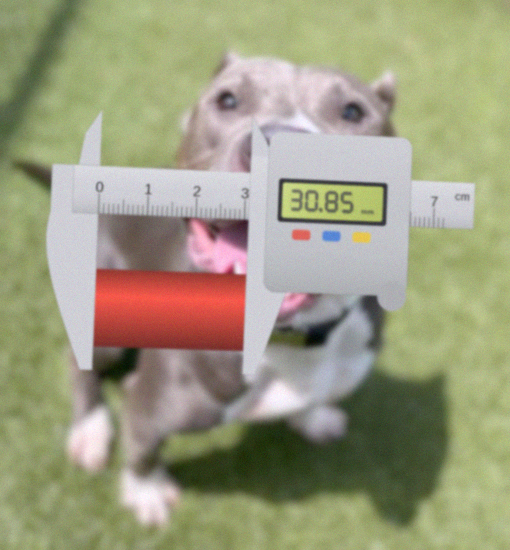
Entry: 30.85; mm
